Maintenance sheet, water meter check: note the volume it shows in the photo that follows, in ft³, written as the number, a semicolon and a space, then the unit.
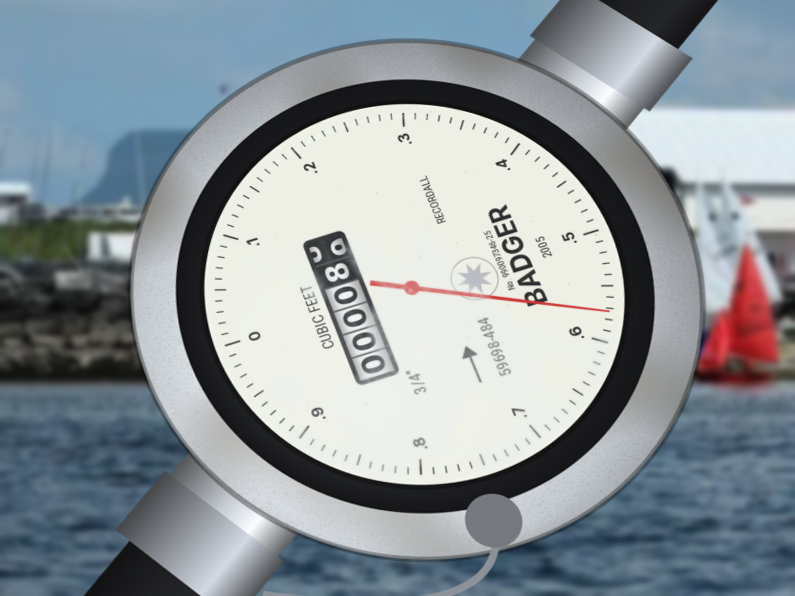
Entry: 88.57; ft³
